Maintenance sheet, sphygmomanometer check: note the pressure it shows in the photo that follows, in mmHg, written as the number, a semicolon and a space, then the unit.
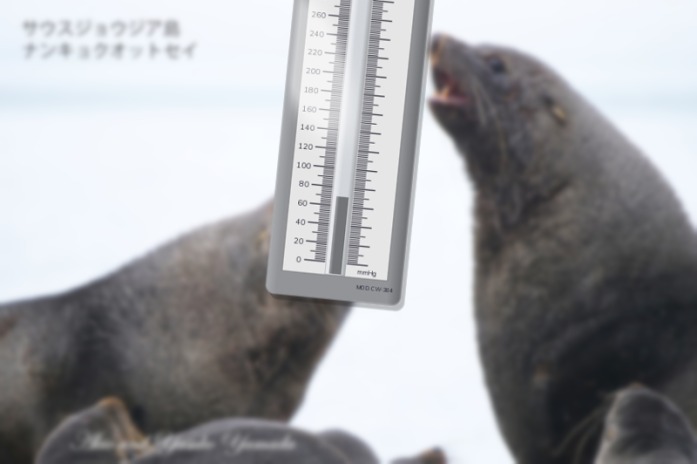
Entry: 70; mmHg
